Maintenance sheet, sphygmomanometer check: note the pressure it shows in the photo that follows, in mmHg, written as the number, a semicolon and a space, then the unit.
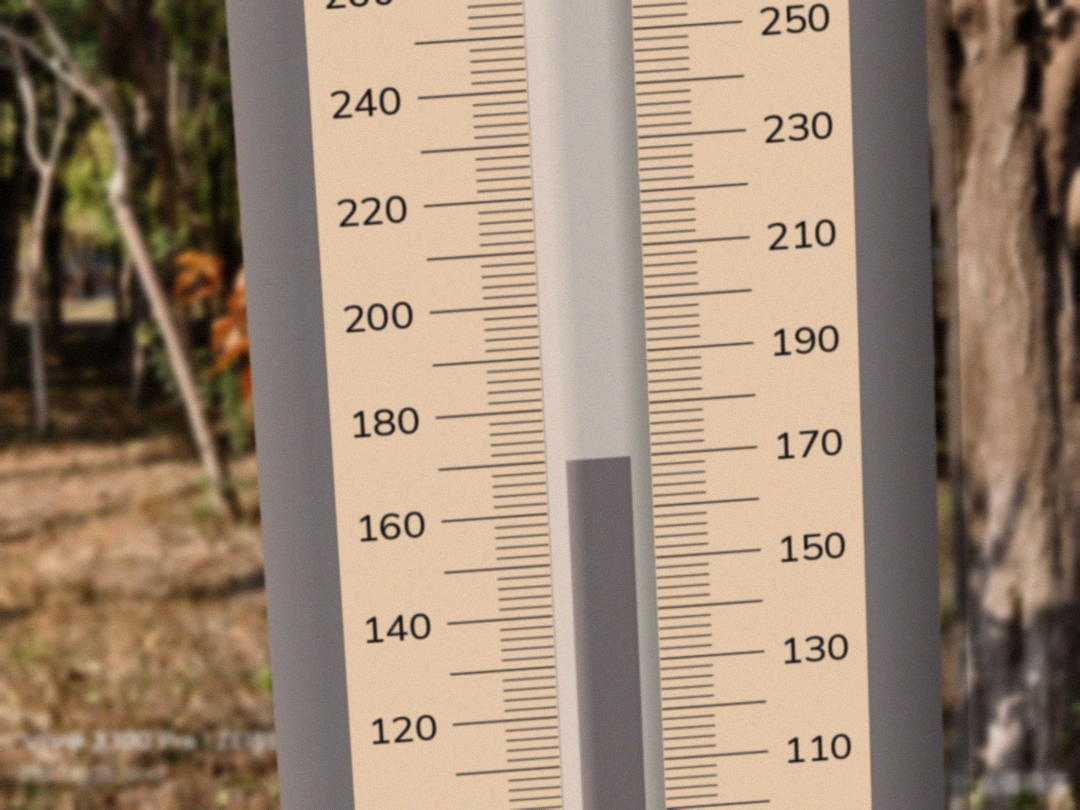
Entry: 170; mmHg
